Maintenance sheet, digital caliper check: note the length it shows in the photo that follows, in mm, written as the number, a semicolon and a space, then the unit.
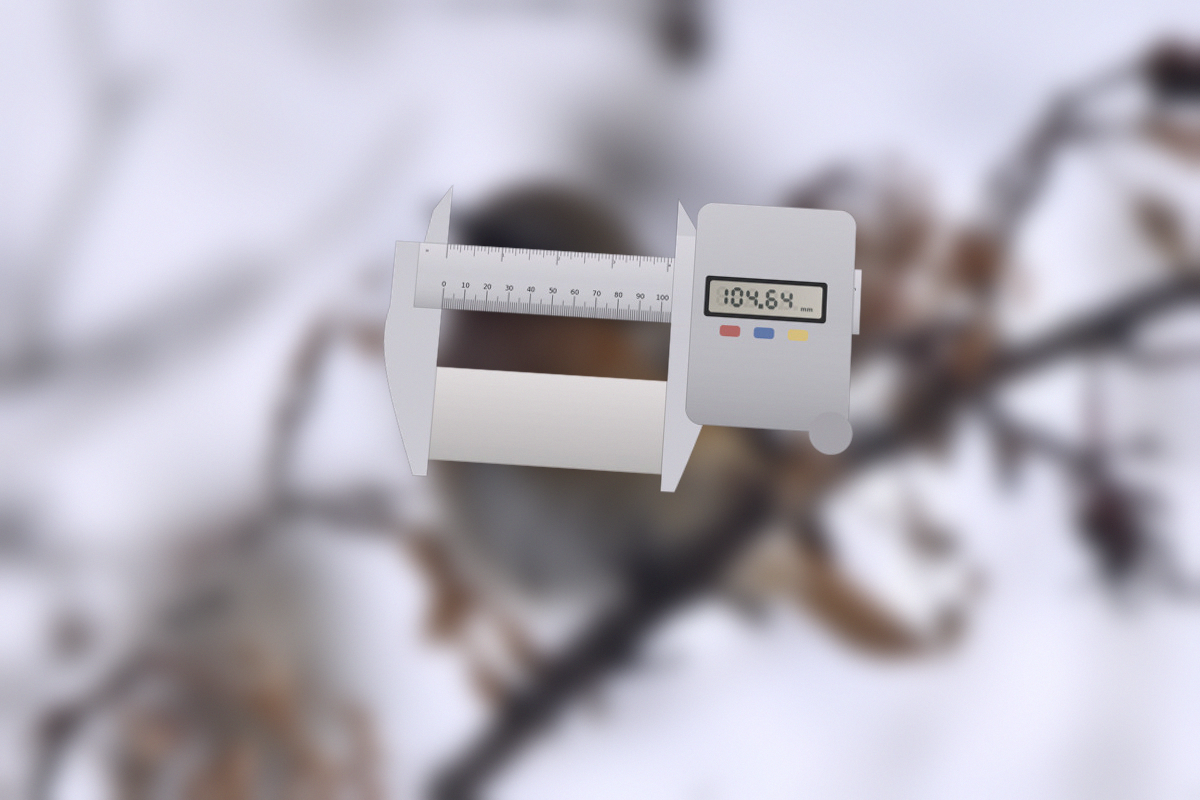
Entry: 104.64; mm
